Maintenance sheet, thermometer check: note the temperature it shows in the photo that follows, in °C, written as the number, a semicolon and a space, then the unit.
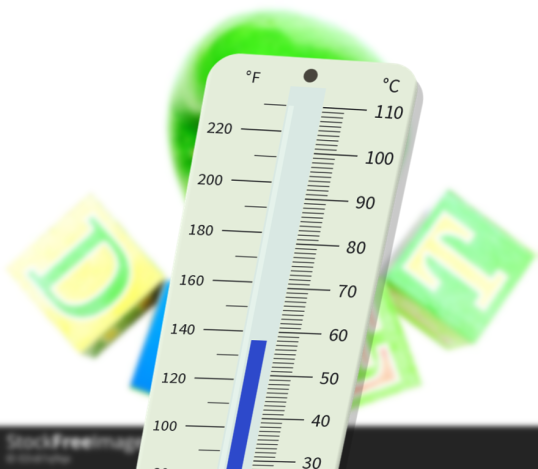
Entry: 58; °C
